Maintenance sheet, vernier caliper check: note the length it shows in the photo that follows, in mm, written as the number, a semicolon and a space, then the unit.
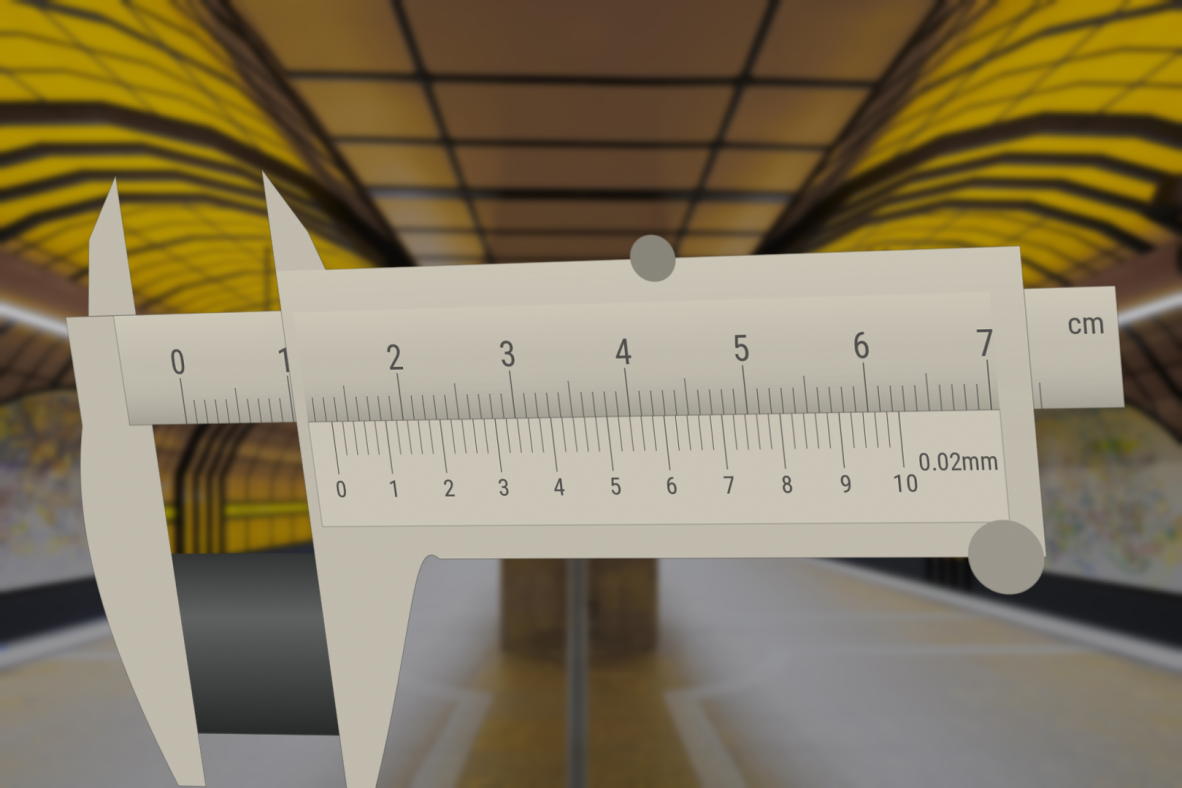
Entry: 13.5; mm
